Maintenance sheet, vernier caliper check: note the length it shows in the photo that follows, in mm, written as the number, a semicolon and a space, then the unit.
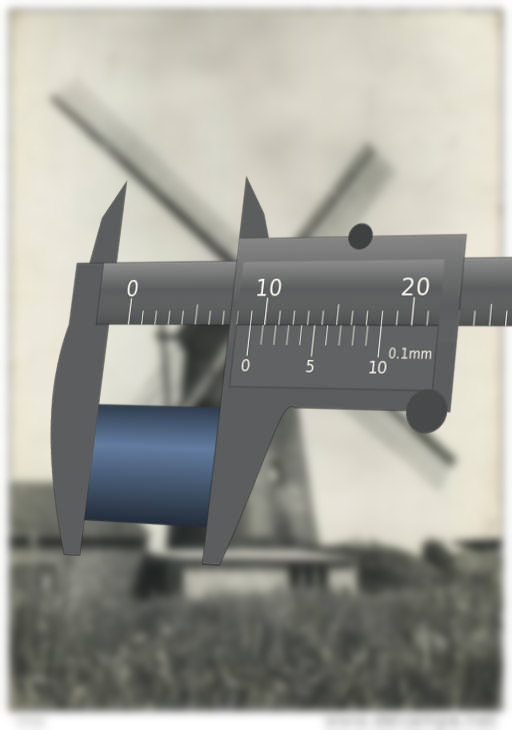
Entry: 9.0; mm
